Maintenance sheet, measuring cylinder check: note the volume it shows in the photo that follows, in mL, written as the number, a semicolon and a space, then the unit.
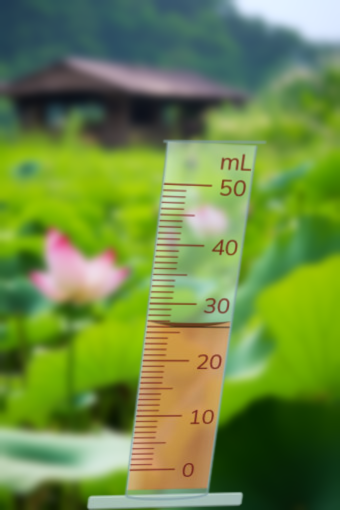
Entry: 26; mL
